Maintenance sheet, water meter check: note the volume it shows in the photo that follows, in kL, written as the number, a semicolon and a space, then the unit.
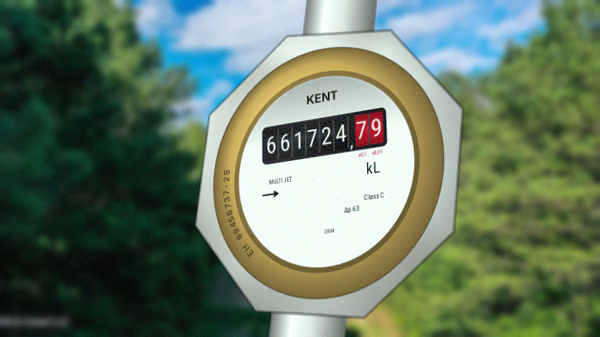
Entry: 661724.79; kL
